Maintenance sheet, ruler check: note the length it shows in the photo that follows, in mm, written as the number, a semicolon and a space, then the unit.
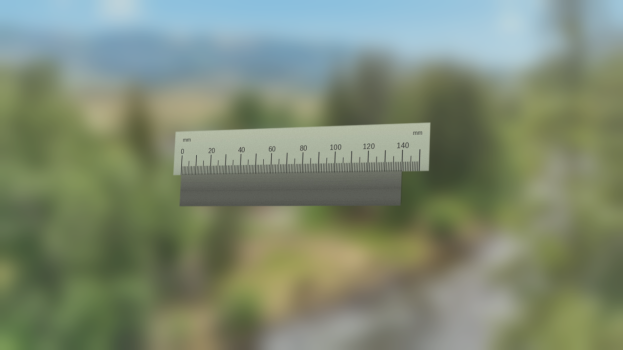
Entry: 140; mm
